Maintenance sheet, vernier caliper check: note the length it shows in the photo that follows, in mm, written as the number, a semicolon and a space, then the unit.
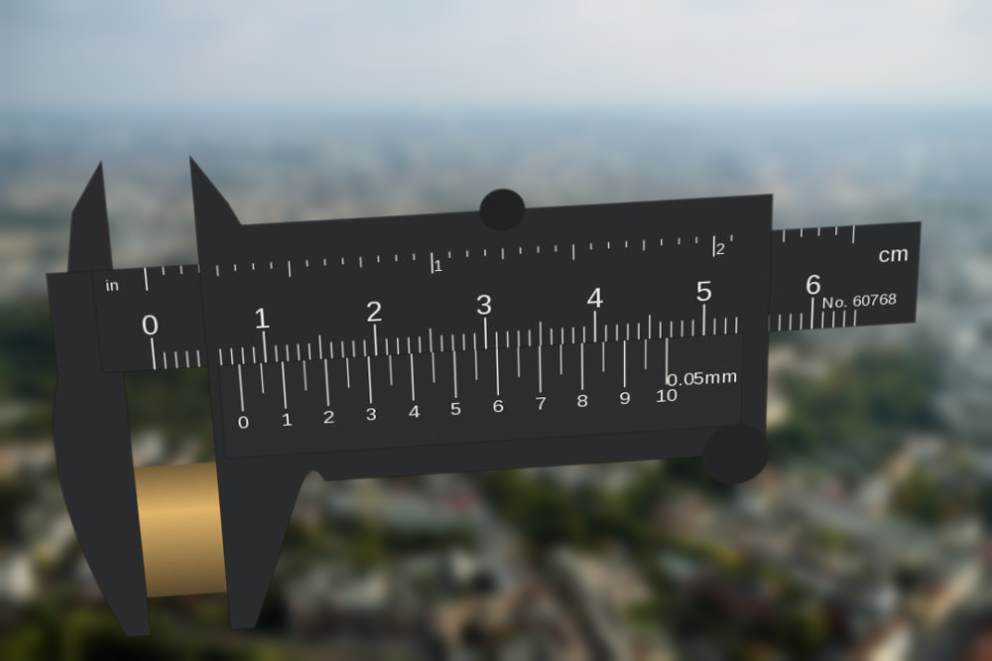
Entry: 7.6; mm
